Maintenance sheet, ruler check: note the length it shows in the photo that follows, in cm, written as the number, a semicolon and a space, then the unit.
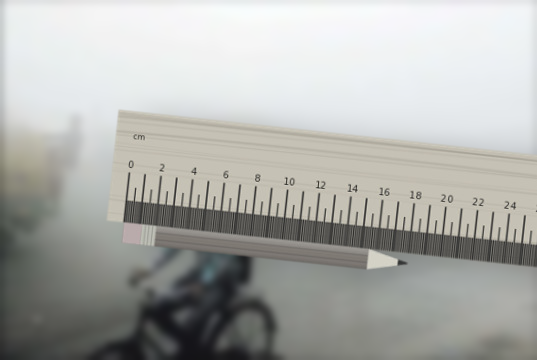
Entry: 18; cm
